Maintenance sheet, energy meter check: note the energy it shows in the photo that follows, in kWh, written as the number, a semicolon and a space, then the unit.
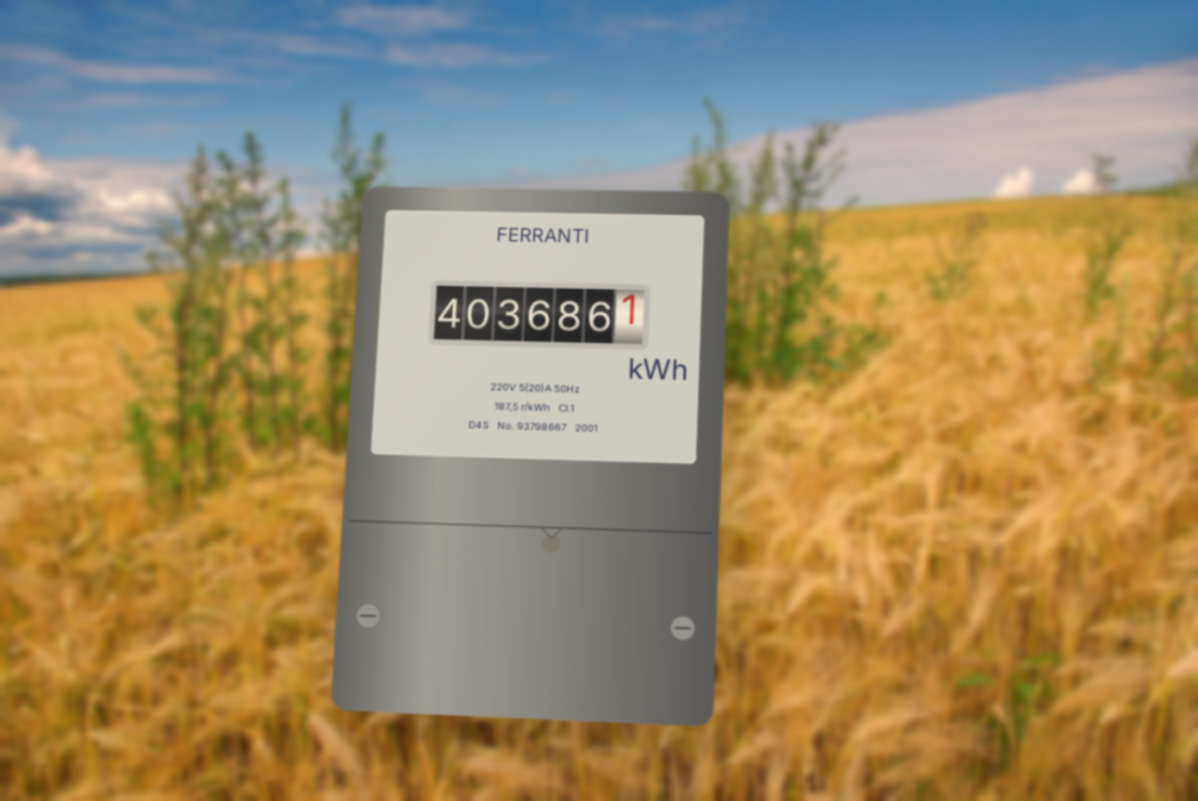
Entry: 403686.1; kWh
